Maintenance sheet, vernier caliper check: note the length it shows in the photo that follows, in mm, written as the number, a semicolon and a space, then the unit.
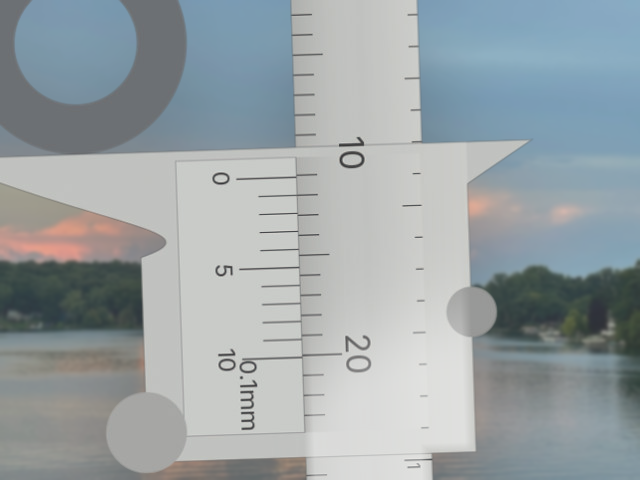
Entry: 11.1; mm
